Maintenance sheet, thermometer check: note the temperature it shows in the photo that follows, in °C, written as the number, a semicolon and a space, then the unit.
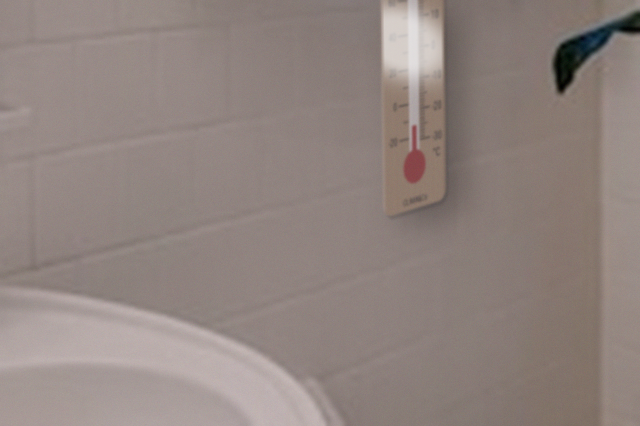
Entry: -25; °C
